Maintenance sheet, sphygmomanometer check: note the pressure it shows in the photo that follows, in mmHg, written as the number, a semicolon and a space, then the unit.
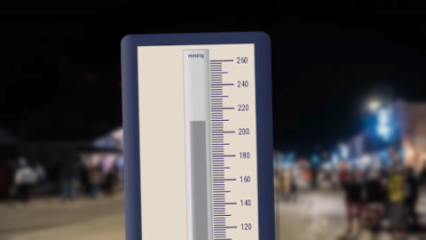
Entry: 210; mmHg
